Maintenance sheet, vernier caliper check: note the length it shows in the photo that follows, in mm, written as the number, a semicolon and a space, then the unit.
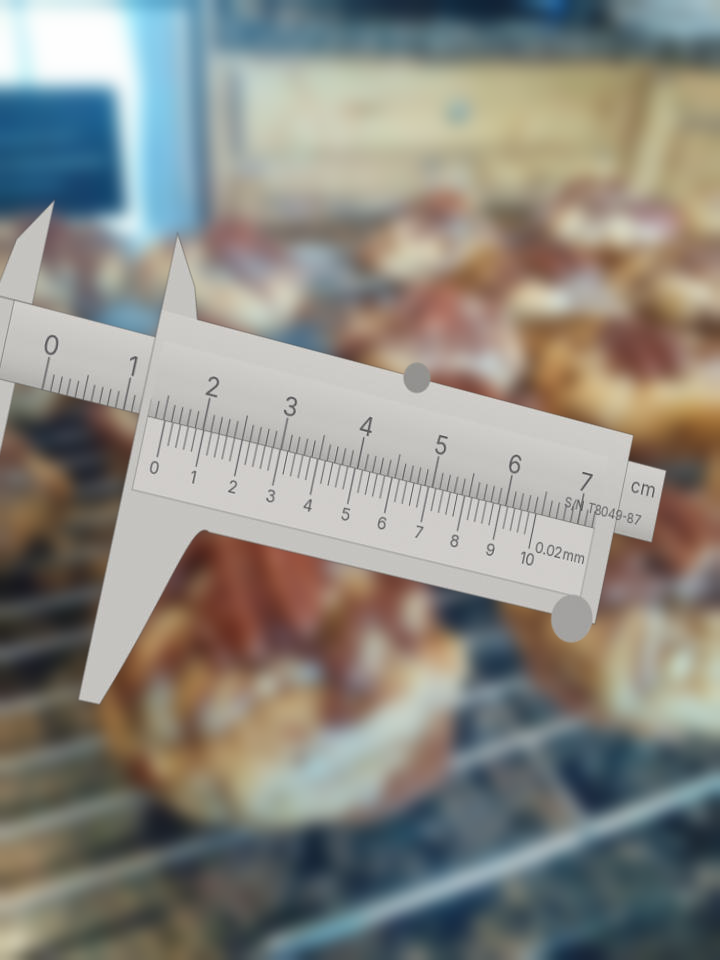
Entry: 15.2; mm
